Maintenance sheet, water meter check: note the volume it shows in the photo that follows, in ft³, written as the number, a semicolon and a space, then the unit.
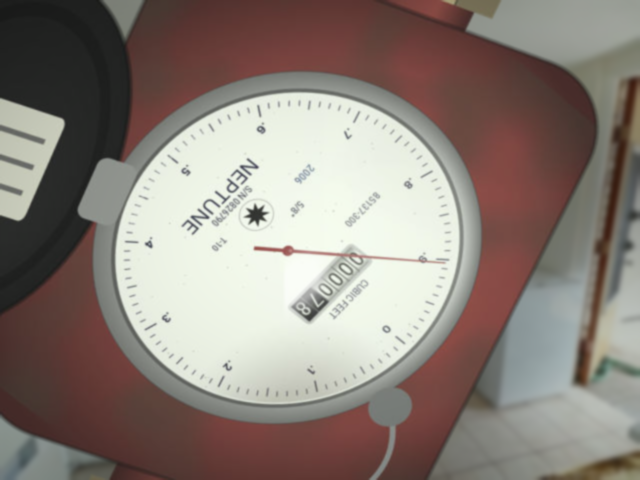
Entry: 77.90; ft³
